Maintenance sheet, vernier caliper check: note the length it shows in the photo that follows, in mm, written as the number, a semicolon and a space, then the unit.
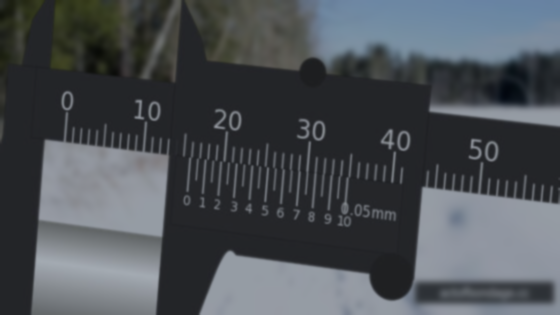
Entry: 15.8; mm
